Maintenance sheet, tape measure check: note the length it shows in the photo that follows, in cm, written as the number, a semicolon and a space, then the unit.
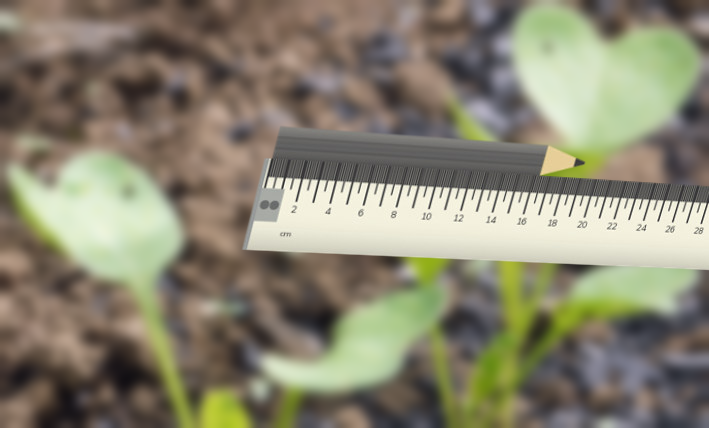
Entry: 19; cm
